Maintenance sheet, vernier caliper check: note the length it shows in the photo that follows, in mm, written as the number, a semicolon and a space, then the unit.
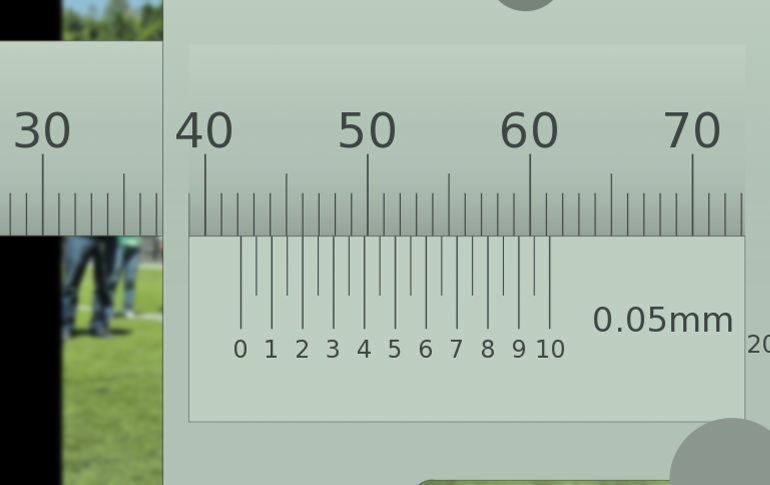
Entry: 42.2; mm
